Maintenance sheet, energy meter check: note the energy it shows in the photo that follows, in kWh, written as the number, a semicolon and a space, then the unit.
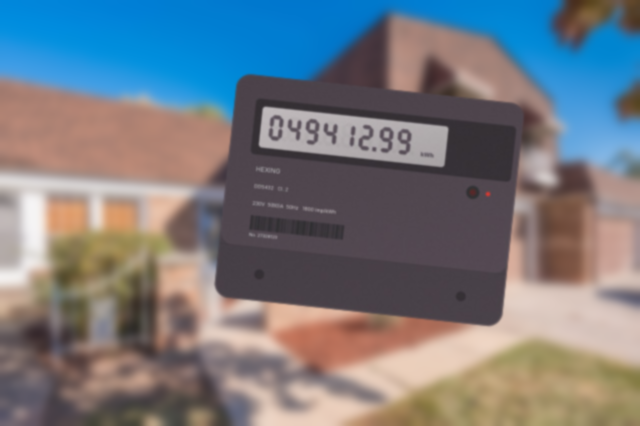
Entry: 49412.99; kWh
